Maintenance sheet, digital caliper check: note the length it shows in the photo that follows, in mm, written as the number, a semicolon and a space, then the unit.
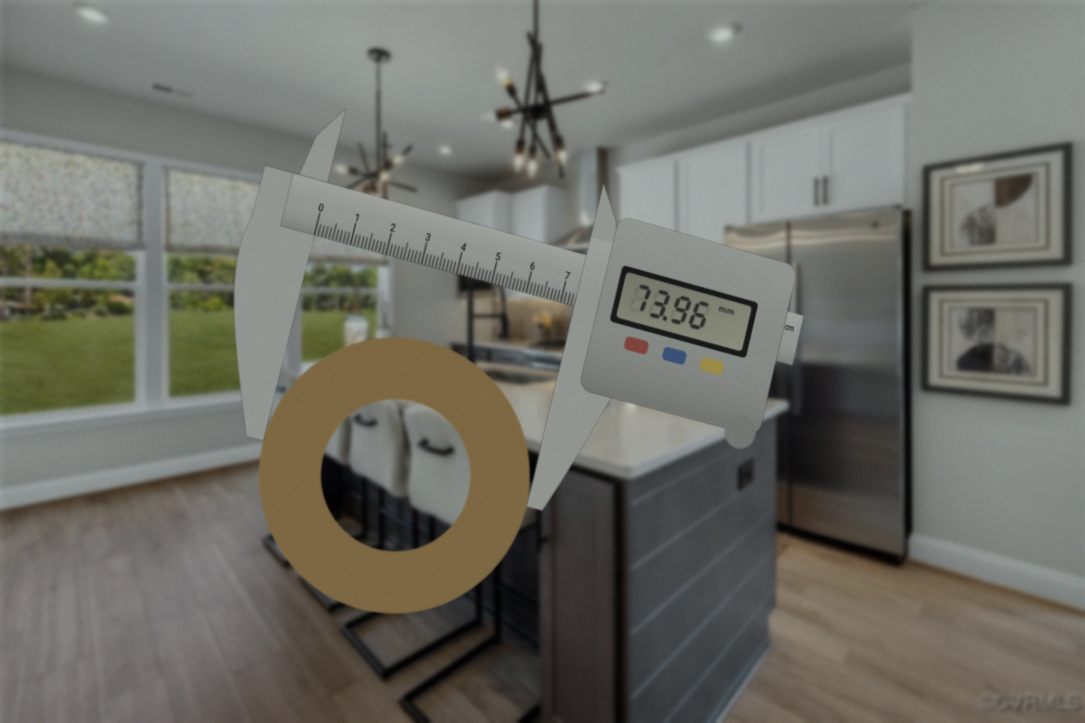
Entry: 73.96; mm
